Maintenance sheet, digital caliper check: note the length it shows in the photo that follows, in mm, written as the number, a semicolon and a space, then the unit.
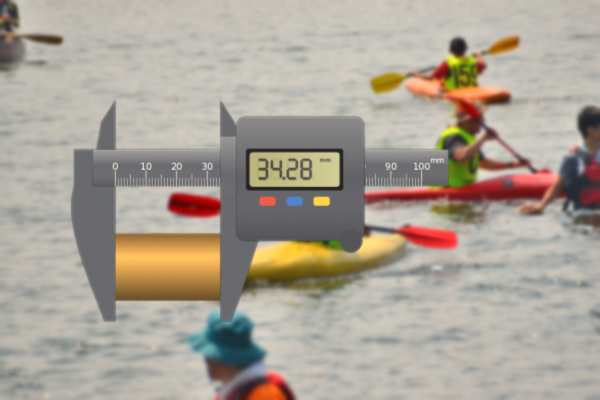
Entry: 34.28; mm
